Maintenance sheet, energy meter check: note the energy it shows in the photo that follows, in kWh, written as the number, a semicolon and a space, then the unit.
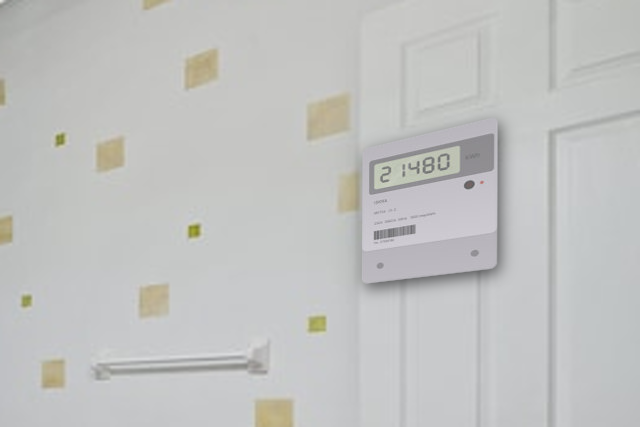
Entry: 21480; kWh
